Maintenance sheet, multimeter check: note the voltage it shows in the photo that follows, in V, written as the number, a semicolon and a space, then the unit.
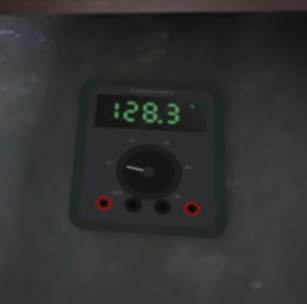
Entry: 128.3; V
